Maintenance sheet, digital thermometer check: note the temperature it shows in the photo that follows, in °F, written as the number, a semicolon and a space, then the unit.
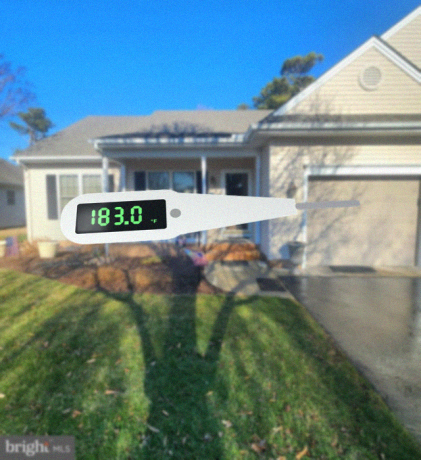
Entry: 183.0; °F
